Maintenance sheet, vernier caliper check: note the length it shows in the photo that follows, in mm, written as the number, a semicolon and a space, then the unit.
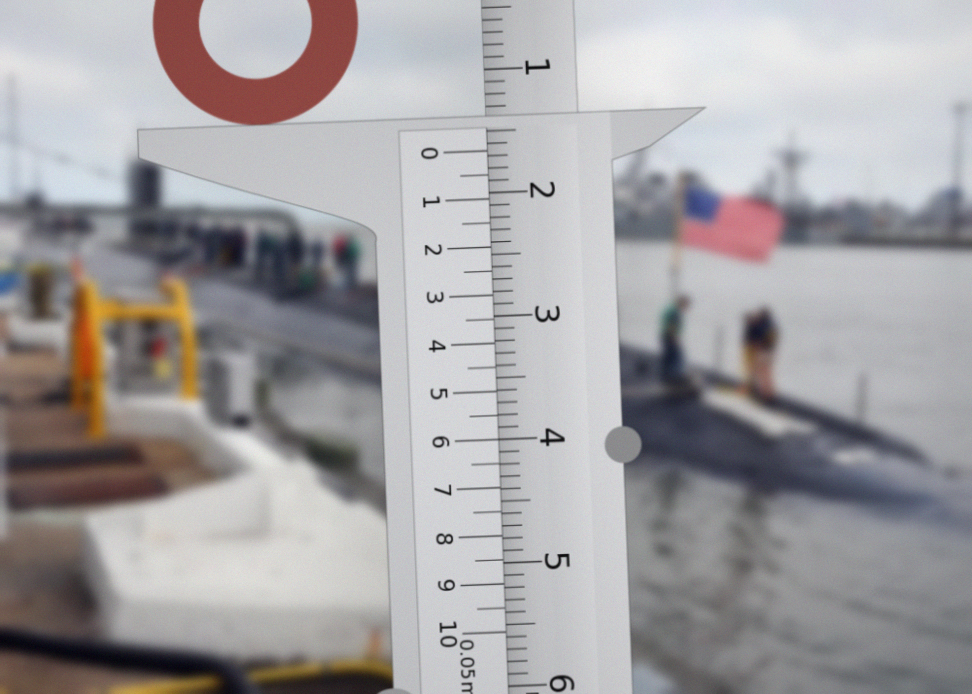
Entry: 16.6; mm
